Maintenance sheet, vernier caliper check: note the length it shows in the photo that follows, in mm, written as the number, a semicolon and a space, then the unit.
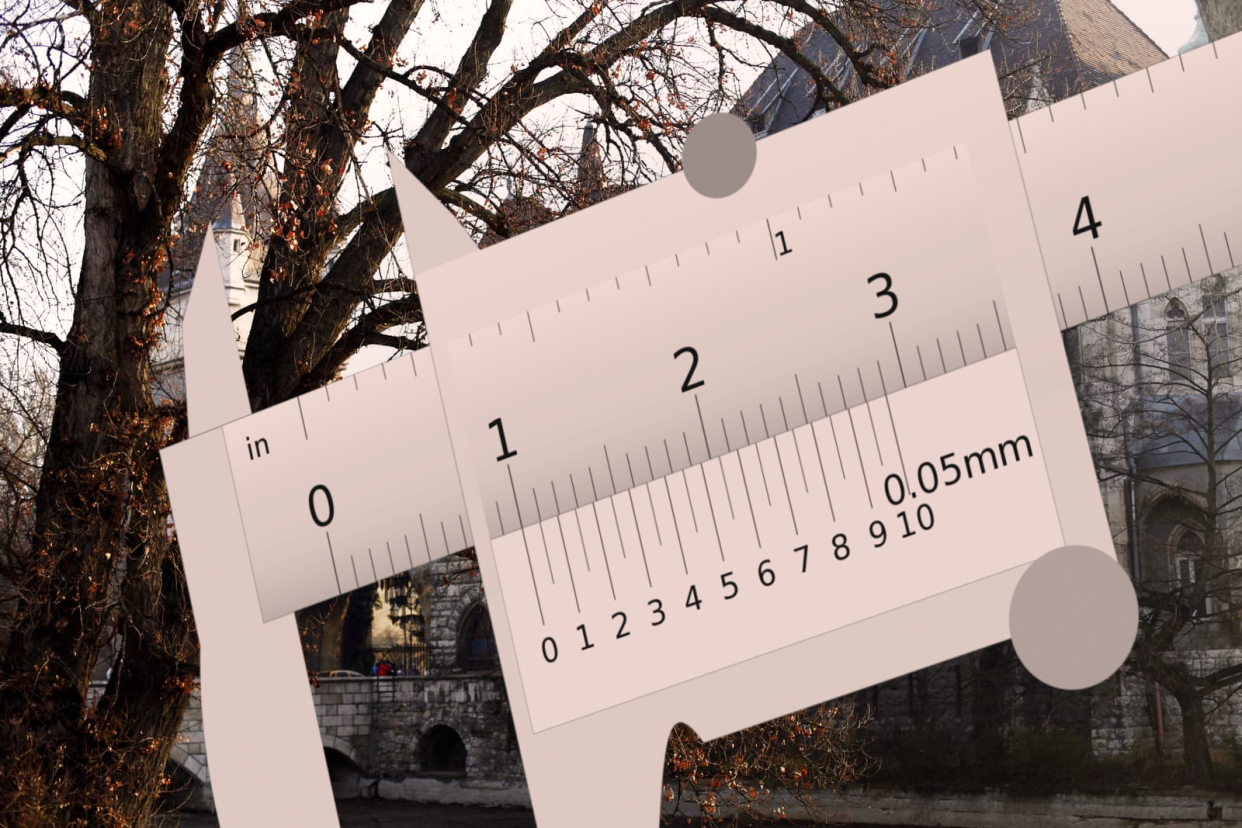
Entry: 10.0; mm
